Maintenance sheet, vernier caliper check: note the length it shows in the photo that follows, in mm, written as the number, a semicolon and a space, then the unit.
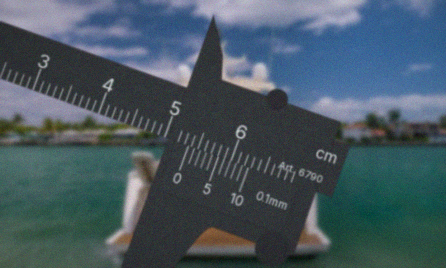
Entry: 53.6; mm
